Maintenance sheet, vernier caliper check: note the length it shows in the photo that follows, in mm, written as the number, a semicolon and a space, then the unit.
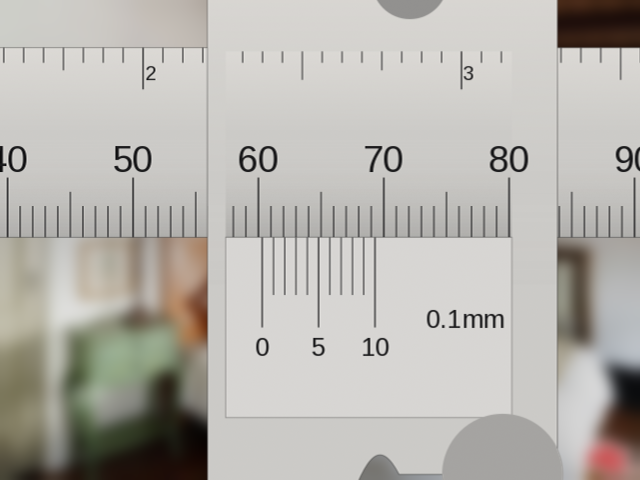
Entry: 60.3; mm
